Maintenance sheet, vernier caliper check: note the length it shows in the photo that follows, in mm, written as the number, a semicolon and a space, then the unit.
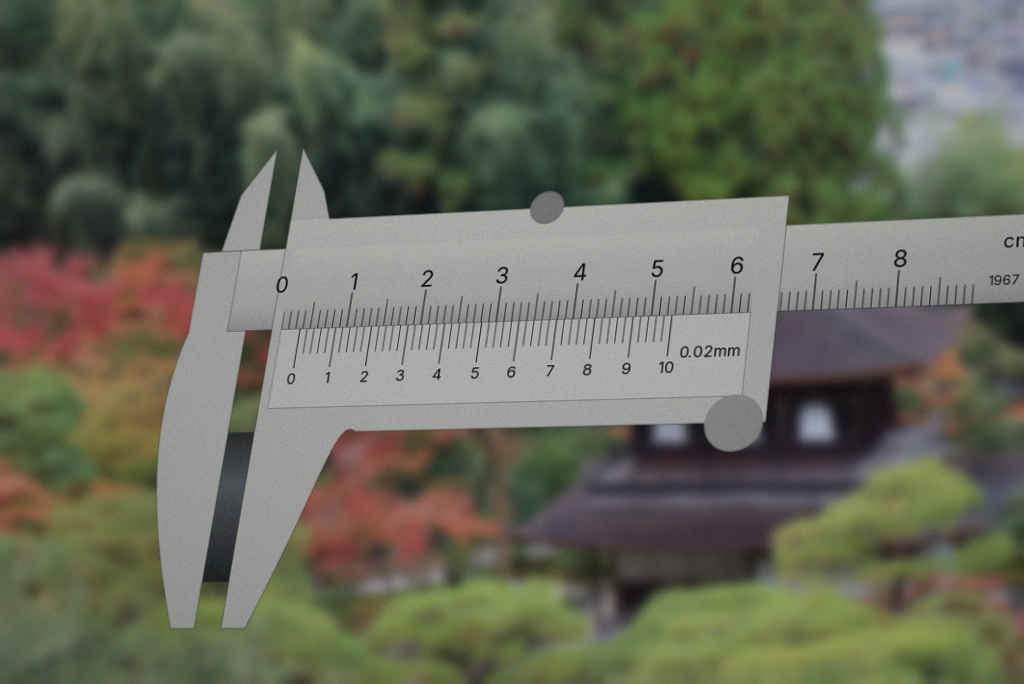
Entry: 3.6; mm
